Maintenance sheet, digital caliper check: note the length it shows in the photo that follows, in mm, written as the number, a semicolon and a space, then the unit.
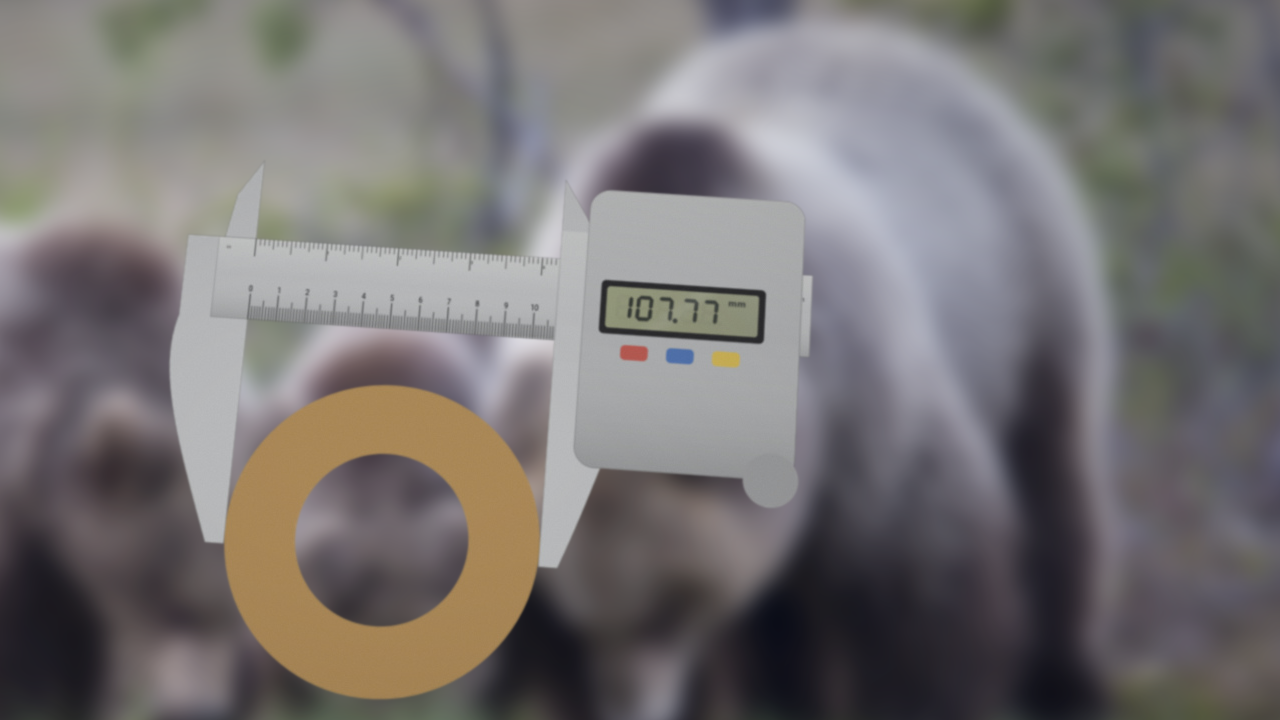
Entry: 107.77; mm
